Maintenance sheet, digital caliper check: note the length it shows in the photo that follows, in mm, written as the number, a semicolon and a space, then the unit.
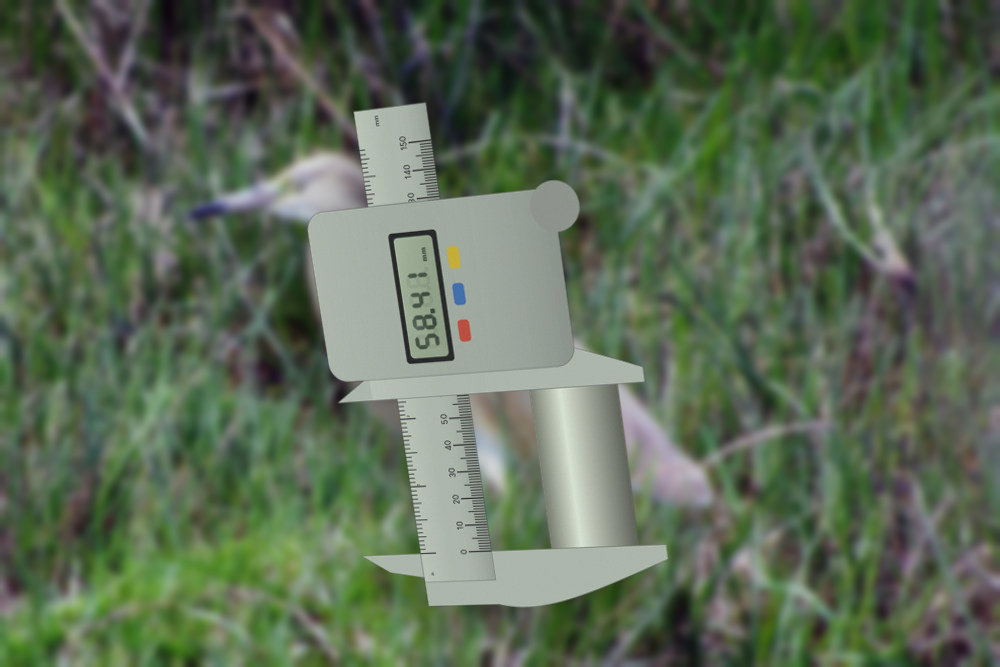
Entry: 58.41; mm
